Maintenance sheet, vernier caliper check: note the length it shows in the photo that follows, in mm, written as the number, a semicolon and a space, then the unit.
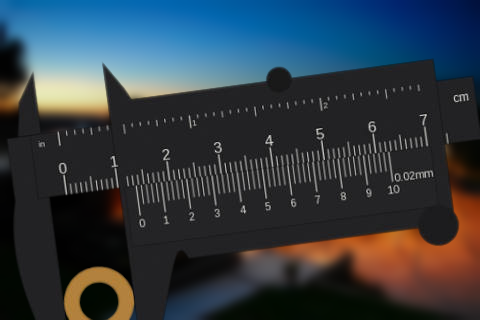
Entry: 13.5; mm
